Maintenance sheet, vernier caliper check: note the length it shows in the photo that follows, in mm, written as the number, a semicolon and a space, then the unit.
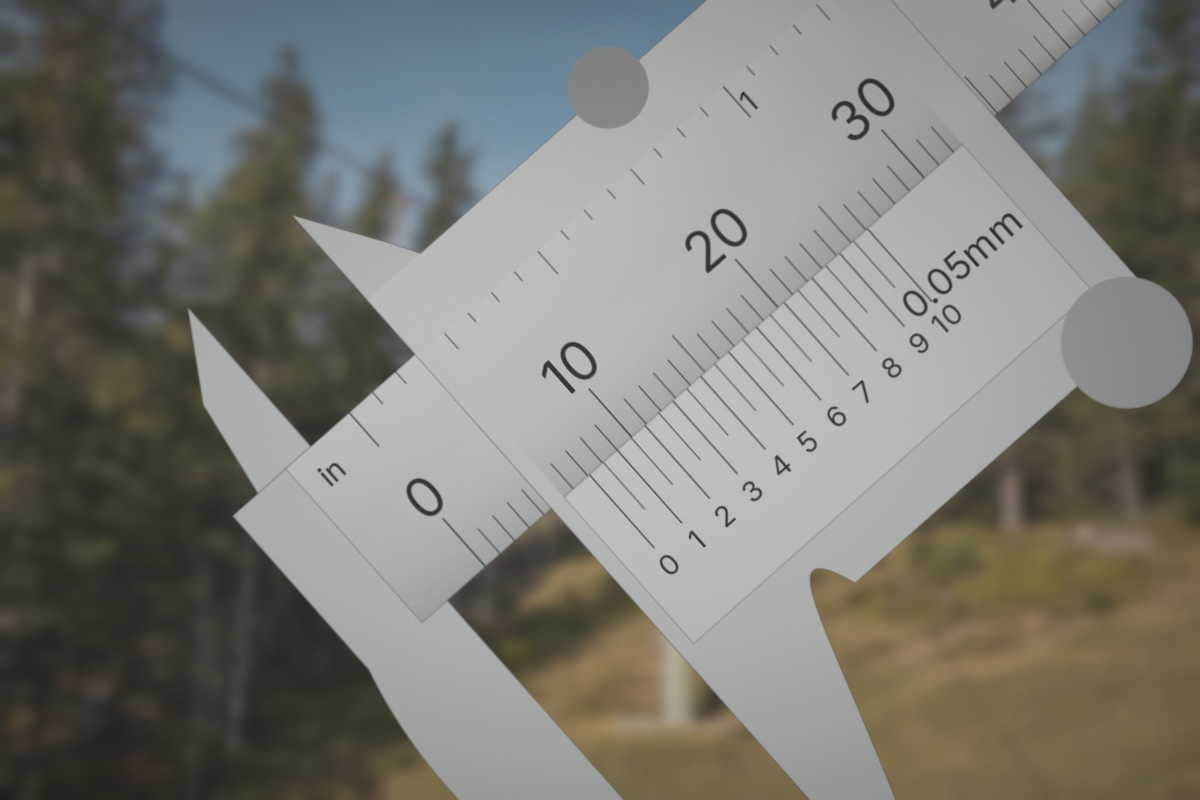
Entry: 7.1; mm
